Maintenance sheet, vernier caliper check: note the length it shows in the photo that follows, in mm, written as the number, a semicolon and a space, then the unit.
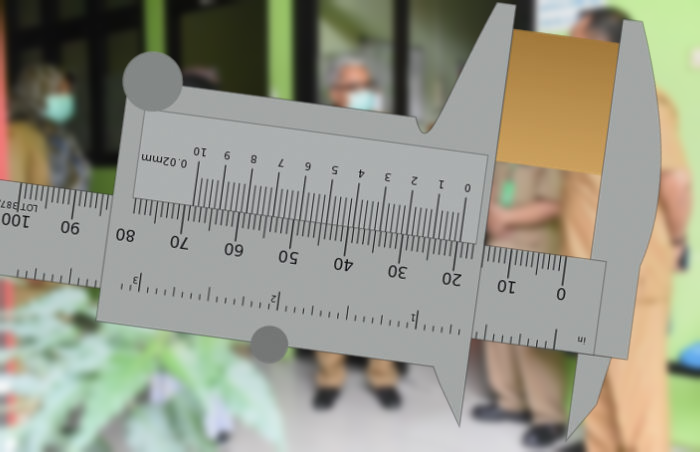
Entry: 19.5; mm
